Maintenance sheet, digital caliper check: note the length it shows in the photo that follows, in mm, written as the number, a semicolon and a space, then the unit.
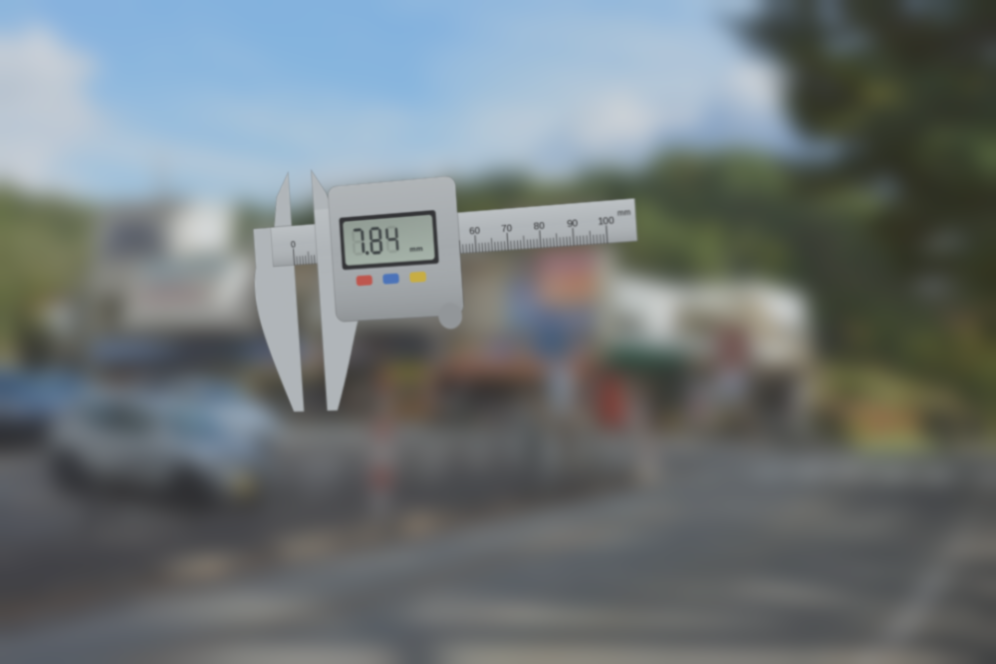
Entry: 7.84; mm
